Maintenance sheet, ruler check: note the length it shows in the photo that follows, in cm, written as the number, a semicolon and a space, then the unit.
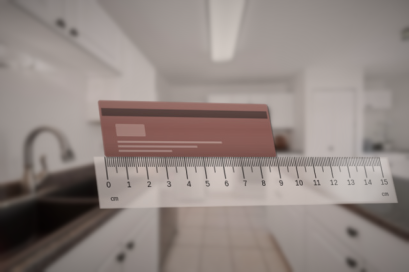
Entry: 9; cm
